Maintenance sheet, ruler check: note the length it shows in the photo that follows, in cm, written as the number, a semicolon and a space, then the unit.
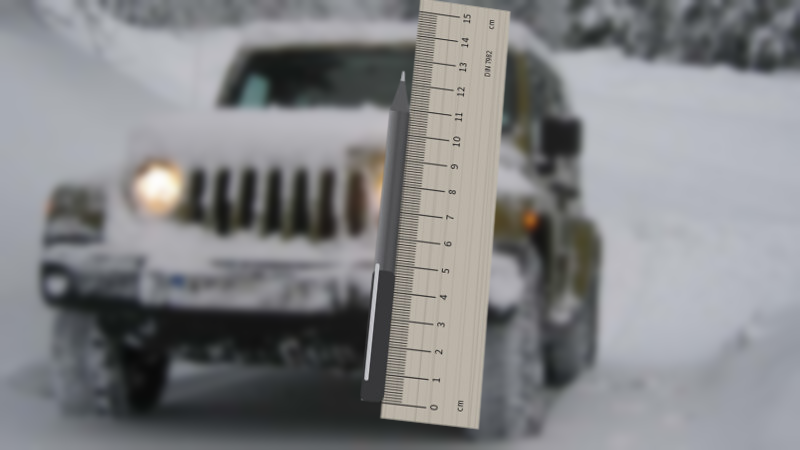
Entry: 12.5; cm
